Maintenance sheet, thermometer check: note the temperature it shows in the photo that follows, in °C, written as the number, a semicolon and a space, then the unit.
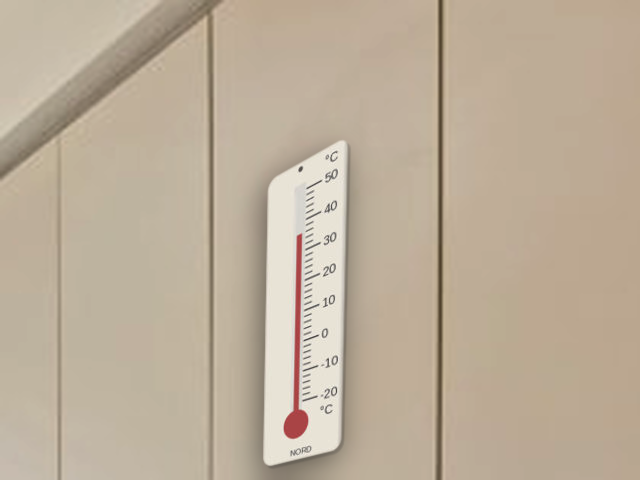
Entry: 36; °C
